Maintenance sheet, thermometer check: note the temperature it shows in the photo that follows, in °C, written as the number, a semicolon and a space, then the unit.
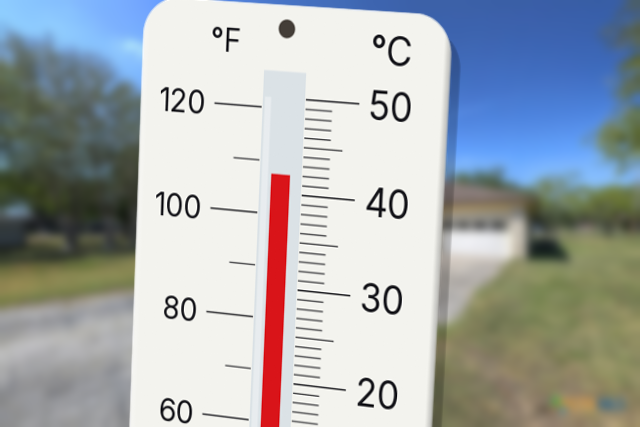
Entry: 42; °C
